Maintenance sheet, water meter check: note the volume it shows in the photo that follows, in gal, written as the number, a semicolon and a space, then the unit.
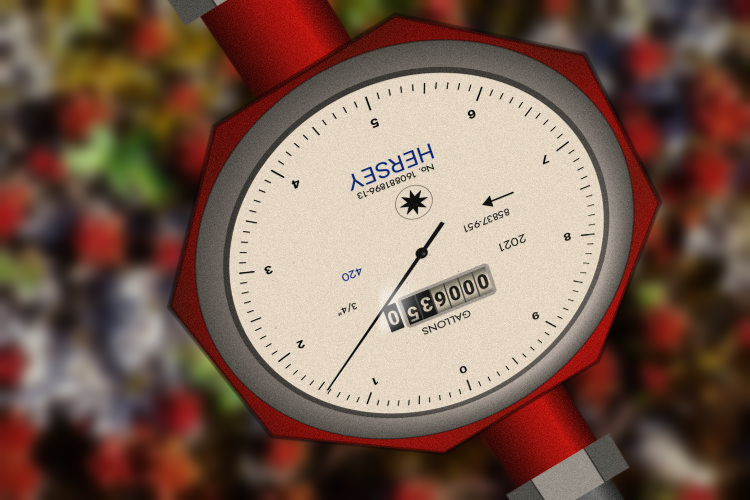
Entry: 6351.4; gal
